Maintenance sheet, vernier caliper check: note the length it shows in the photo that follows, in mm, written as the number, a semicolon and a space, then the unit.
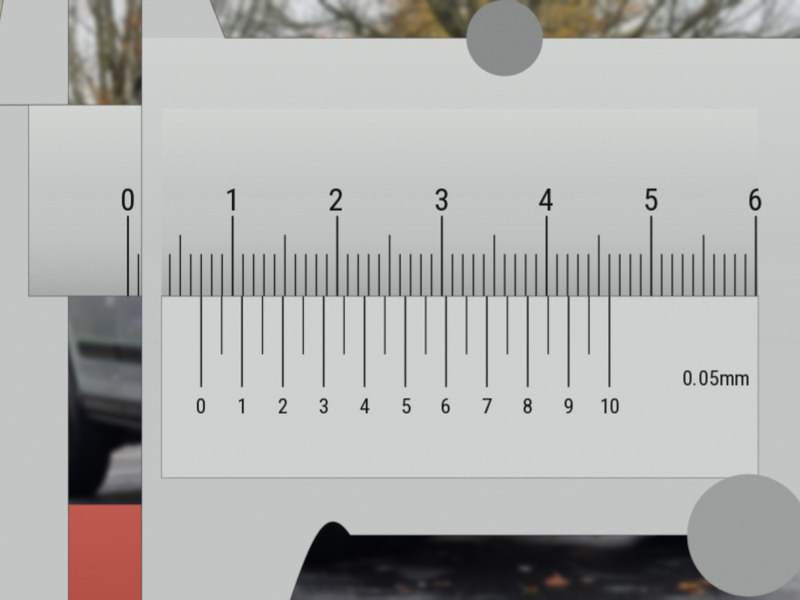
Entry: 7.0; mm
